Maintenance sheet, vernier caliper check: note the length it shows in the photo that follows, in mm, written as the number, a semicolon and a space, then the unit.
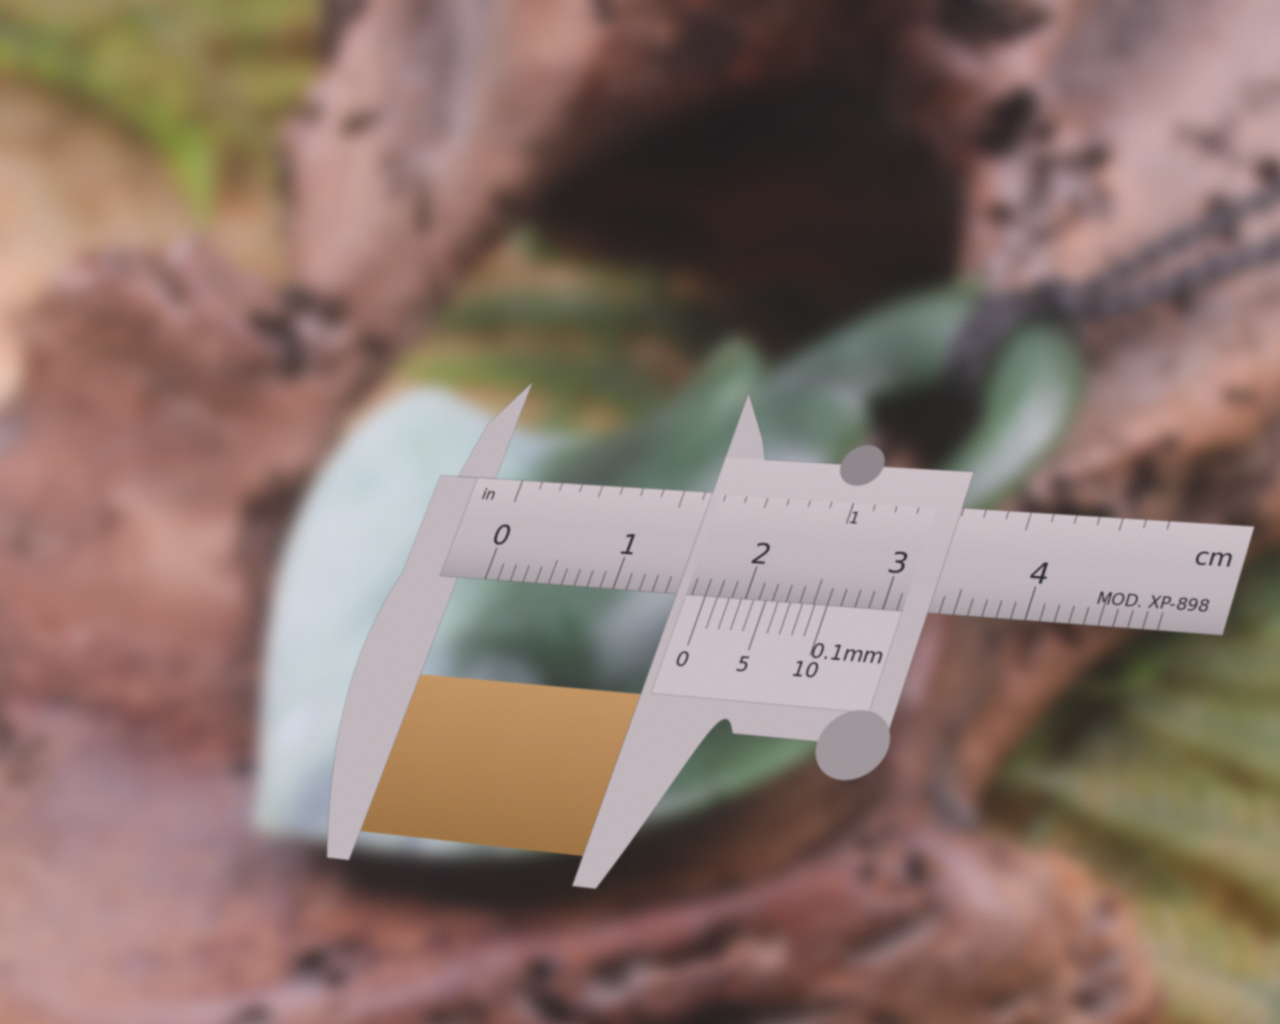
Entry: 17.0; mm
